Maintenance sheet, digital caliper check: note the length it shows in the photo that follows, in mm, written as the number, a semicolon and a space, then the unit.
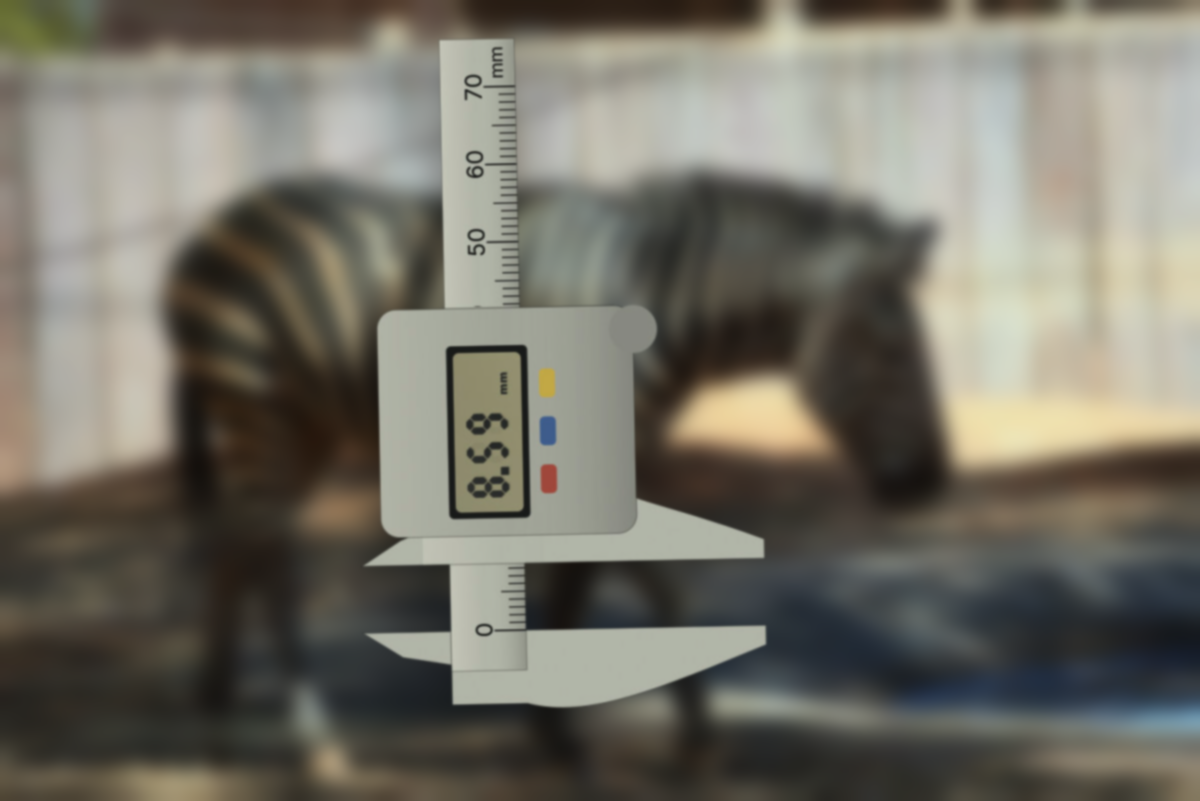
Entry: 8.59; mm
